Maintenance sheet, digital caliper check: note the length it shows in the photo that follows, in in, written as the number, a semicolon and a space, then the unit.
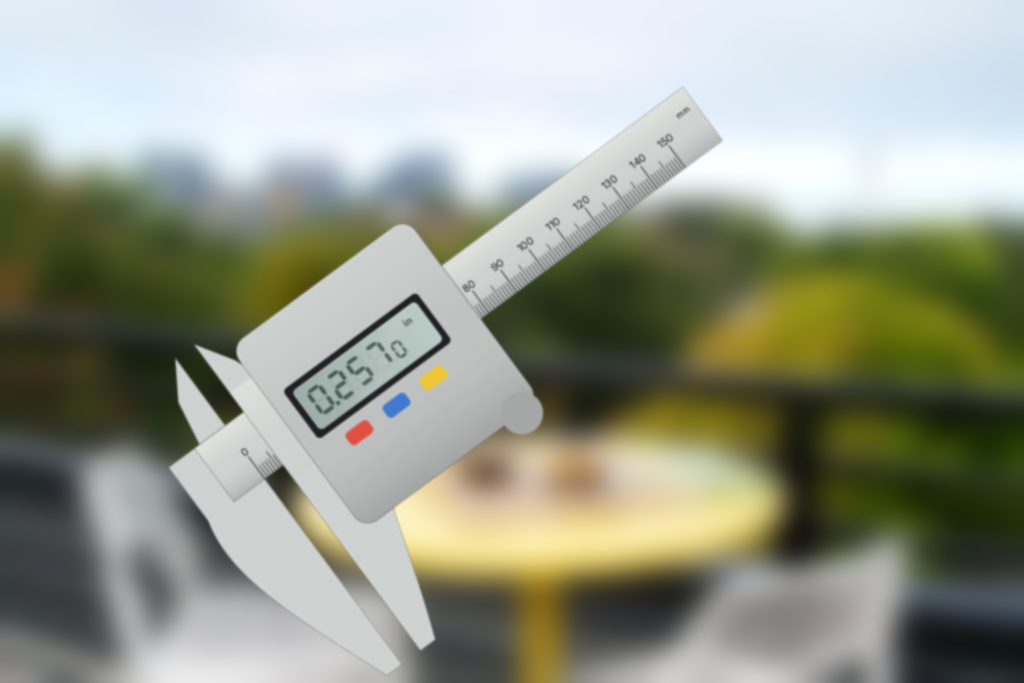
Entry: 0.2570; in
